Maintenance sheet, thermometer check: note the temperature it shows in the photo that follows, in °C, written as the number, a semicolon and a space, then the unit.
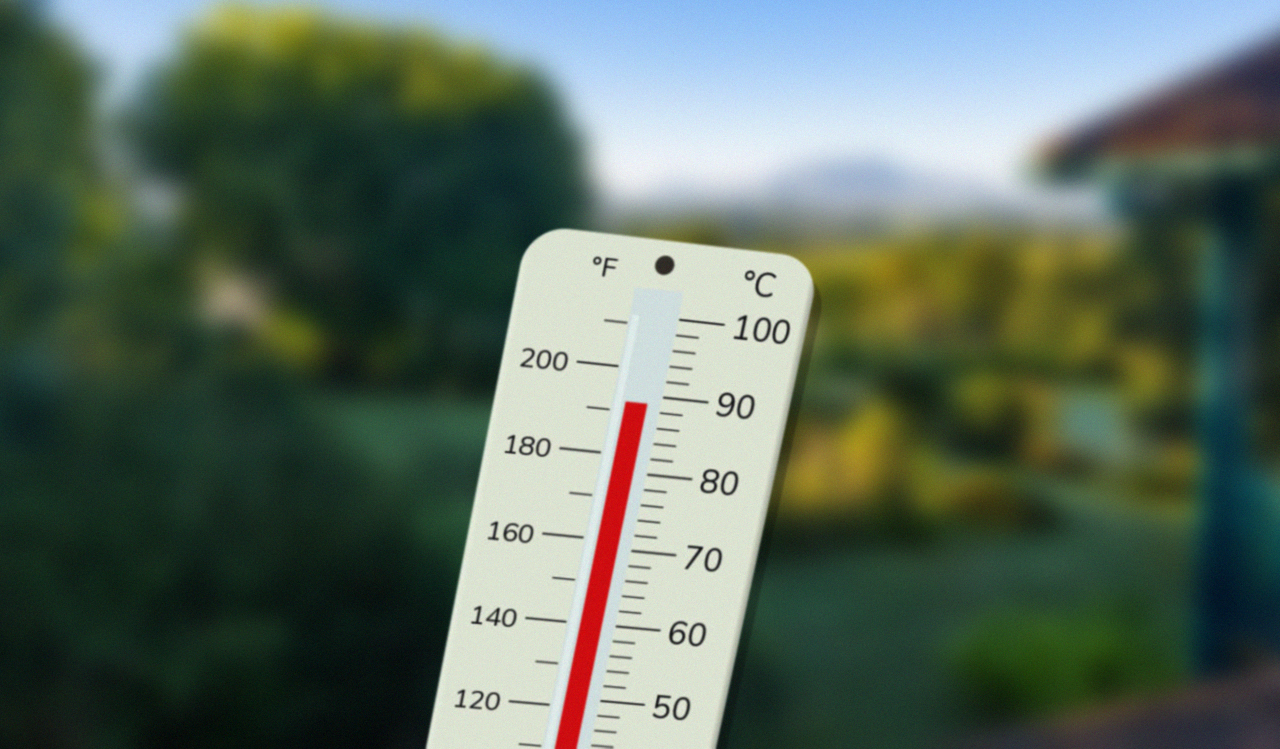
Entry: 89; °C
